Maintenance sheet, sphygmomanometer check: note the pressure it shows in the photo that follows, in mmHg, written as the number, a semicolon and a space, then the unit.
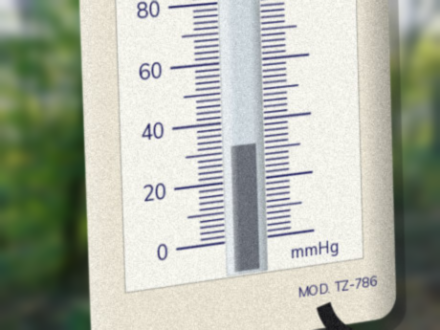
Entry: 32; mmHg
